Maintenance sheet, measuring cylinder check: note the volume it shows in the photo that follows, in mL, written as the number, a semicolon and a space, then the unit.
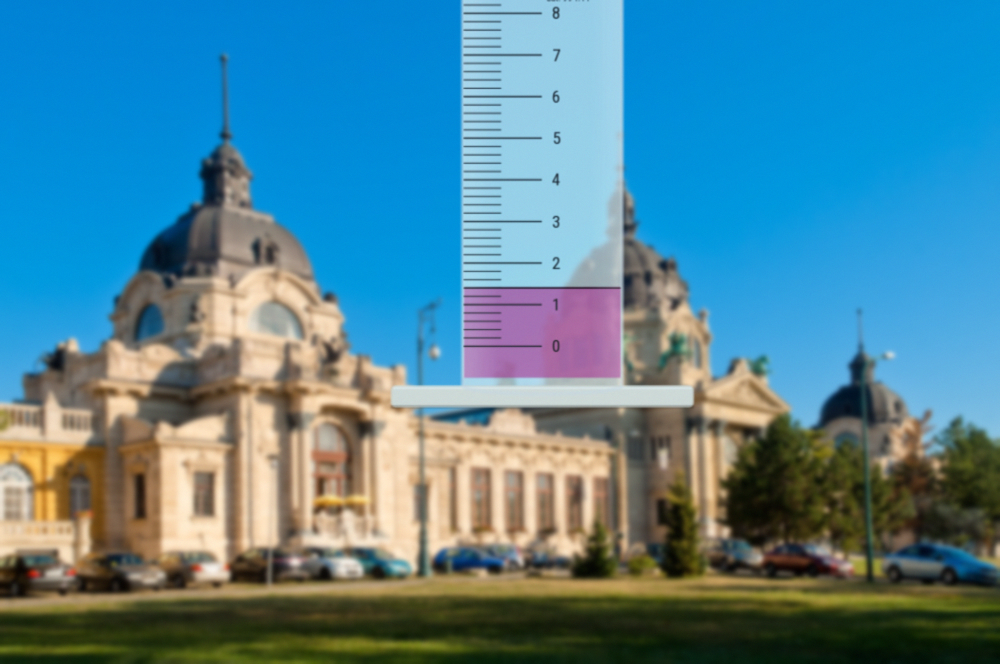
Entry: 1.4; mL
